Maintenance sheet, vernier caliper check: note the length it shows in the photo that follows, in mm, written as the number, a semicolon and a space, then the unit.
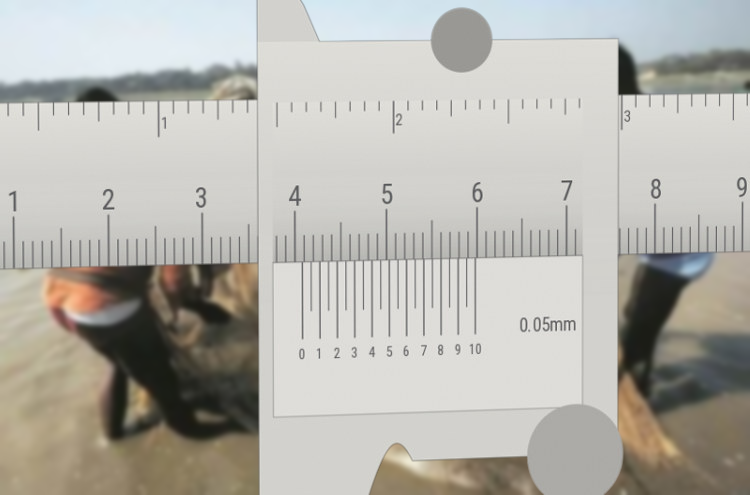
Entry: 40.8; mm
